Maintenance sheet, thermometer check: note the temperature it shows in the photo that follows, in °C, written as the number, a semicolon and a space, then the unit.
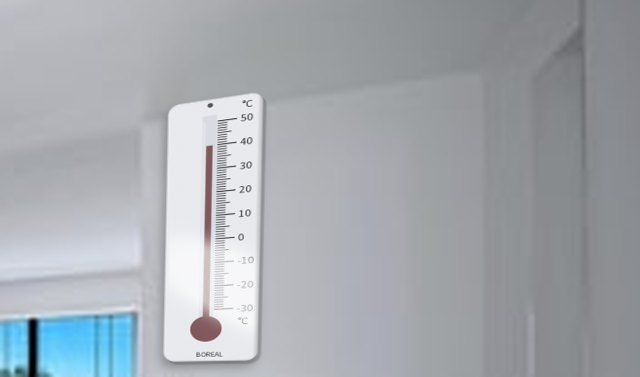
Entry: 40; °C
